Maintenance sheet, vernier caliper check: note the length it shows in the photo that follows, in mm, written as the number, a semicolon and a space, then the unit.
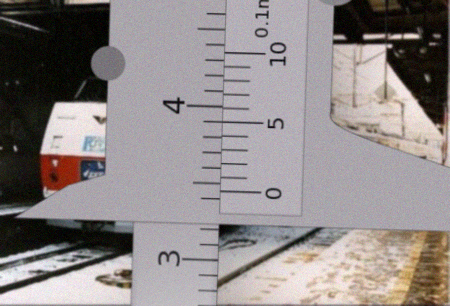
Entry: 34.5; mm
